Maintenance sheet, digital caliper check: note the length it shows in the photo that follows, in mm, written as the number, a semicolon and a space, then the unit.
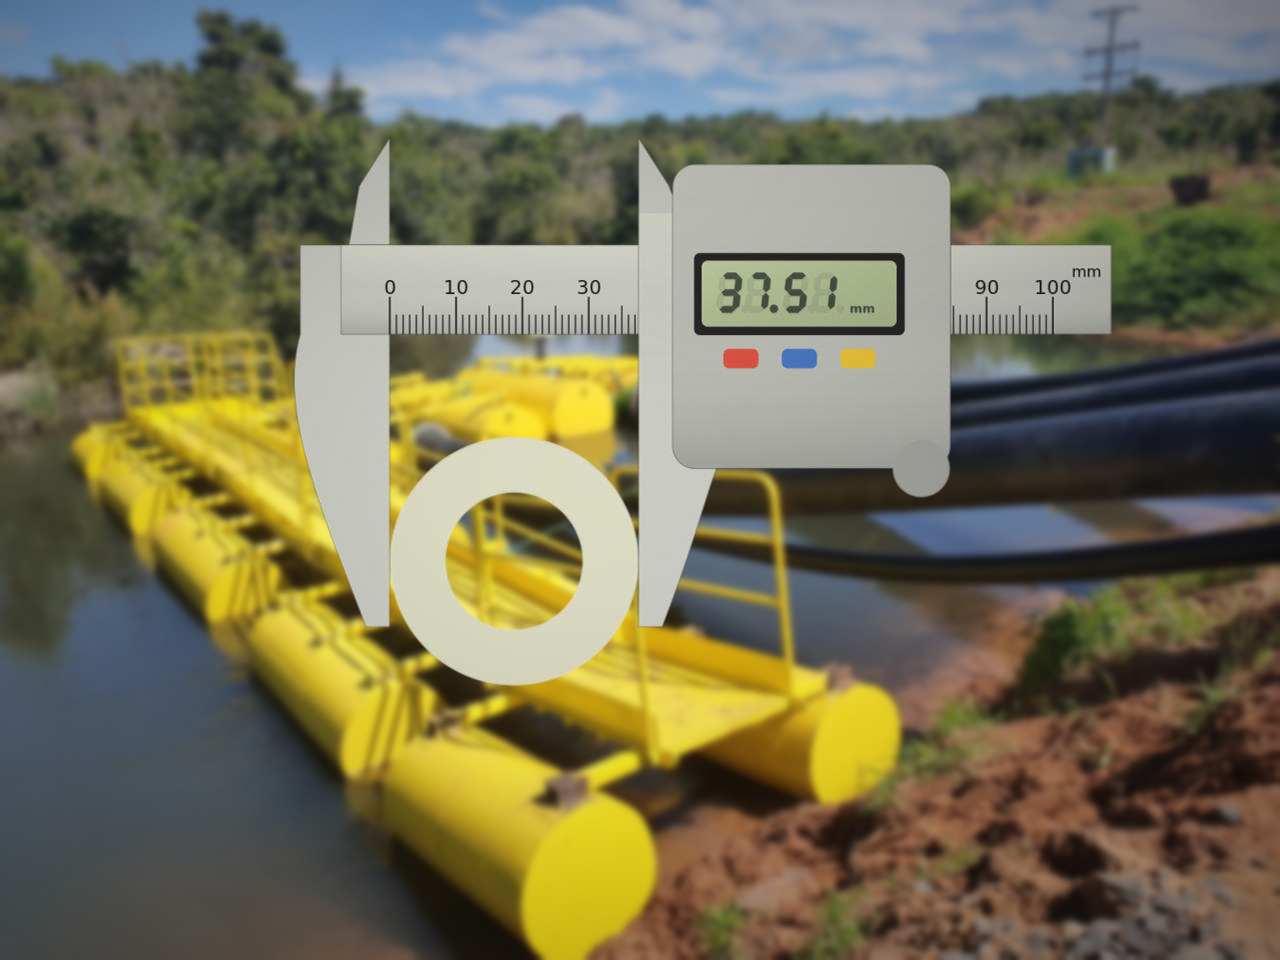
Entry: 37.51; mm
